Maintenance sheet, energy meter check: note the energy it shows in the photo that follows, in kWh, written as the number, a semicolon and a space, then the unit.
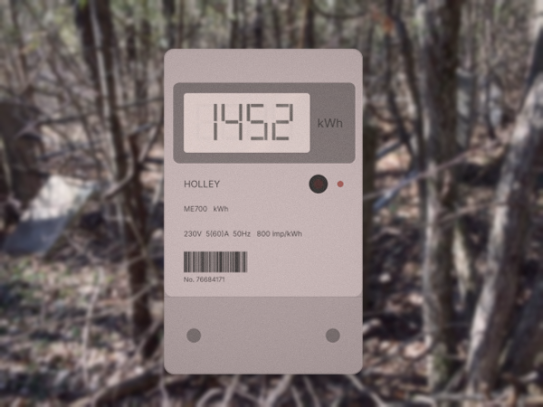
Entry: 1452; kWh
